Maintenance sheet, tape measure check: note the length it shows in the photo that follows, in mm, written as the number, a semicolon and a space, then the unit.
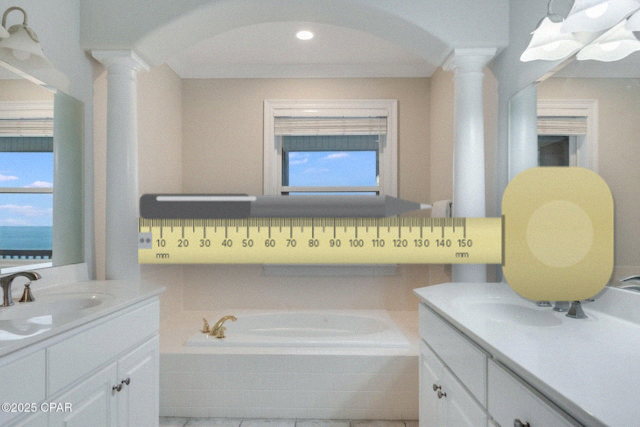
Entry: 135; mm
